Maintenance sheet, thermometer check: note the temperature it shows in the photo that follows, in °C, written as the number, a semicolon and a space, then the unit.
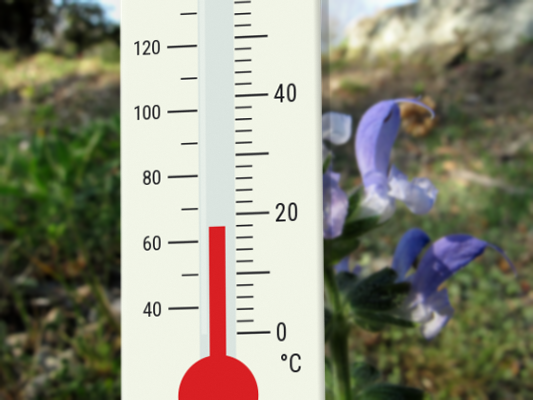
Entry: 18; °C
